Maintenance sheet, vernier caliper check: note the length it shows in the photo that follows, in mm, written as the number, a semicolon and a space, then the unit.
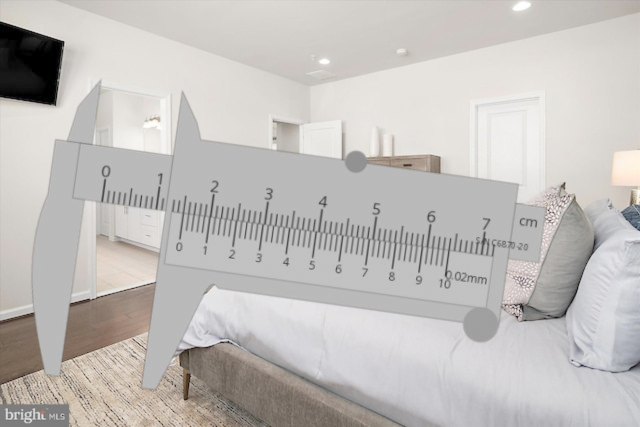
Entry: 15.0; mm
